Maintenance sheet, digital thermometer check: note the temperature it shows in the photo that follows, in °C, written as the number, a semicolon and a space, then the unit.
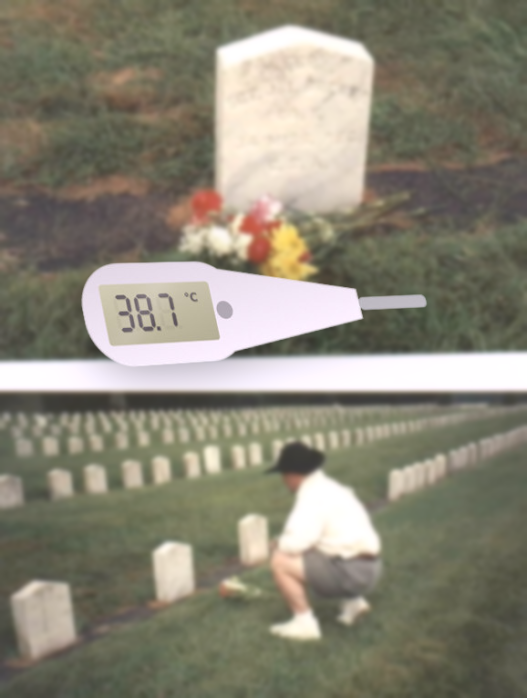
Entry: 38.7; °C
